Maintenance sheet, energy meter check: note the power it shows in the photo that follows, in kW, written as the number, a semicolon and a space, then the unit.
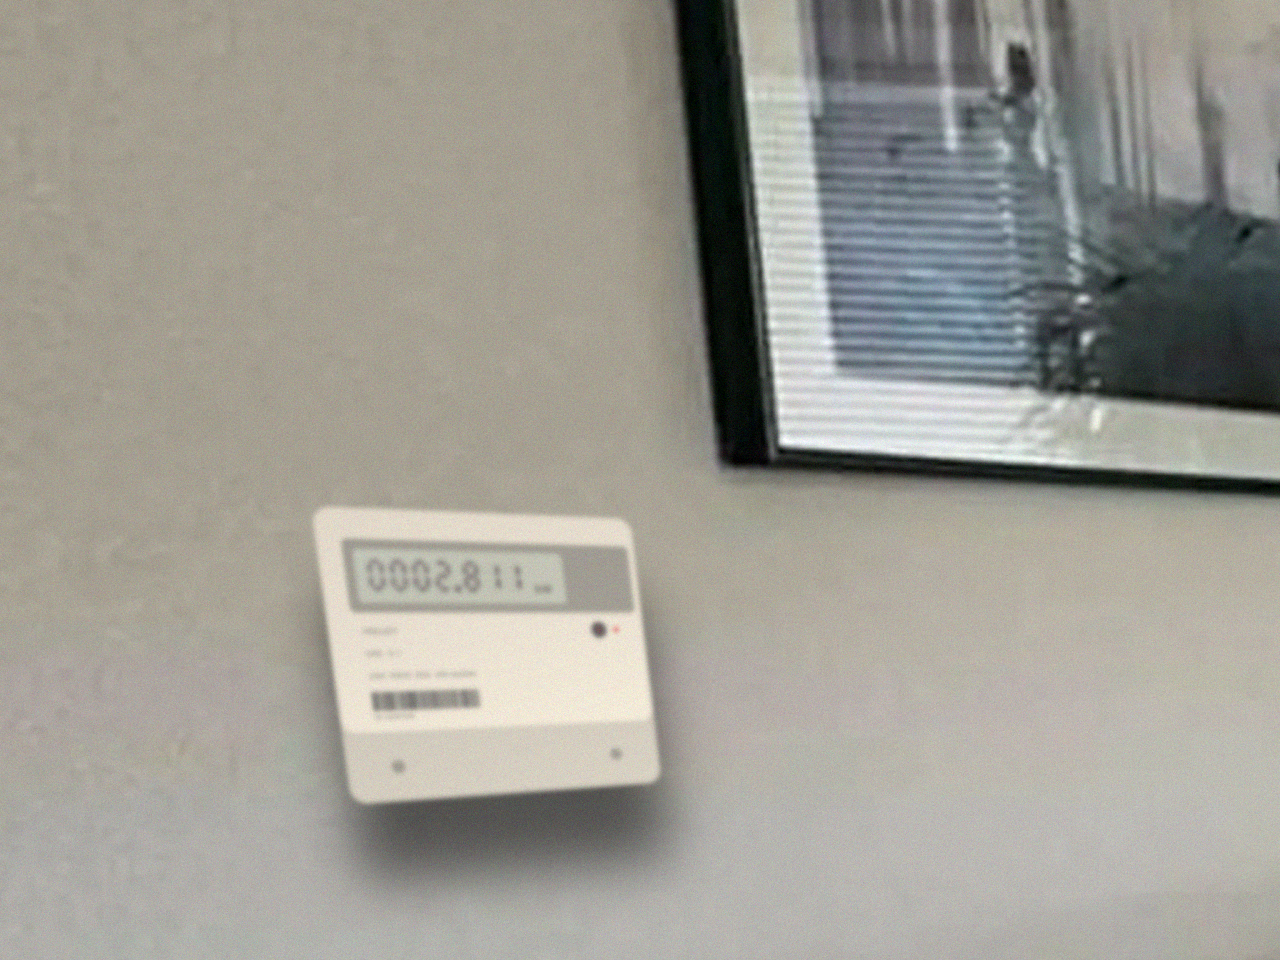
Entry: 2.811; kW
